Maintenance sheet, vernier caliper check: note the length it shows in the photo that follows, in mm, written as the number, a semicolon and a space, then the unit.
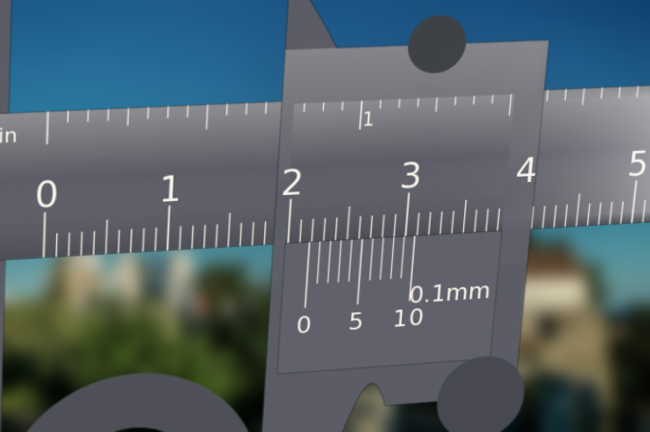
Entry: 21.8; mm
